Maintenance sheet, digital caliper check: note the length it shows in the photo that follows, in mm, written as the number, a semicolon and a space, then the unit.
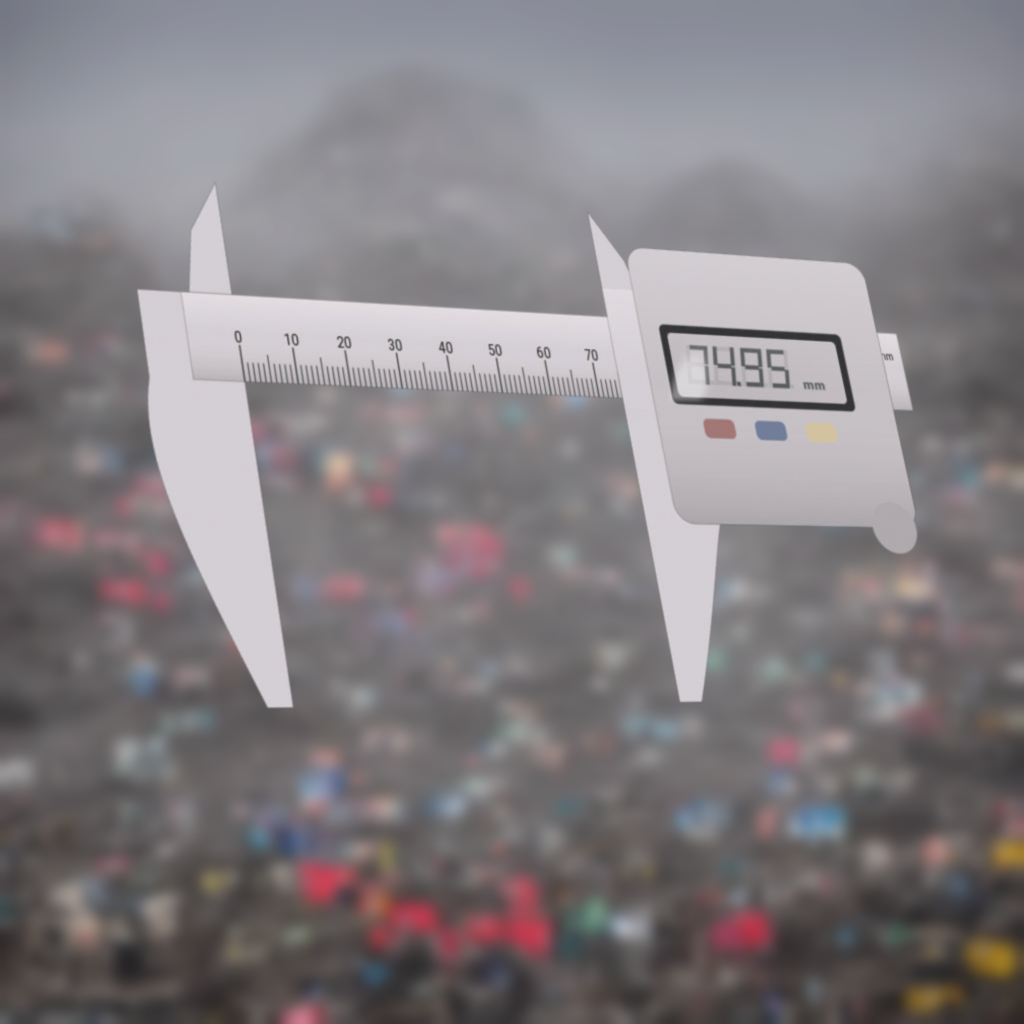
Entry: 74.95; mm
